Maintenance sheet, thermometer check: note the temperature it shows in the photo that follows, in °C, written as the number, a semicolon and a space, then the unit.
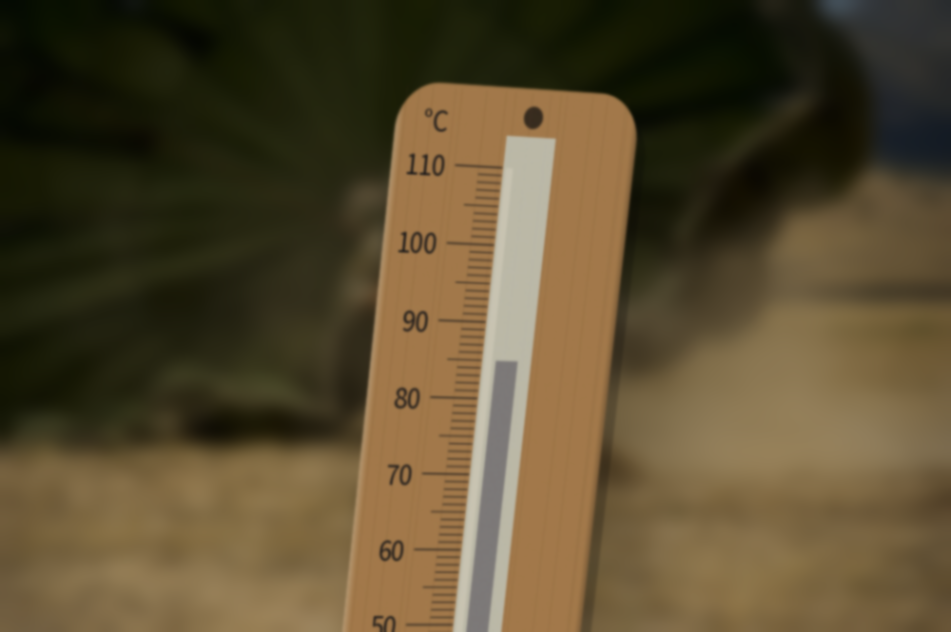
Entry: 85; °C
